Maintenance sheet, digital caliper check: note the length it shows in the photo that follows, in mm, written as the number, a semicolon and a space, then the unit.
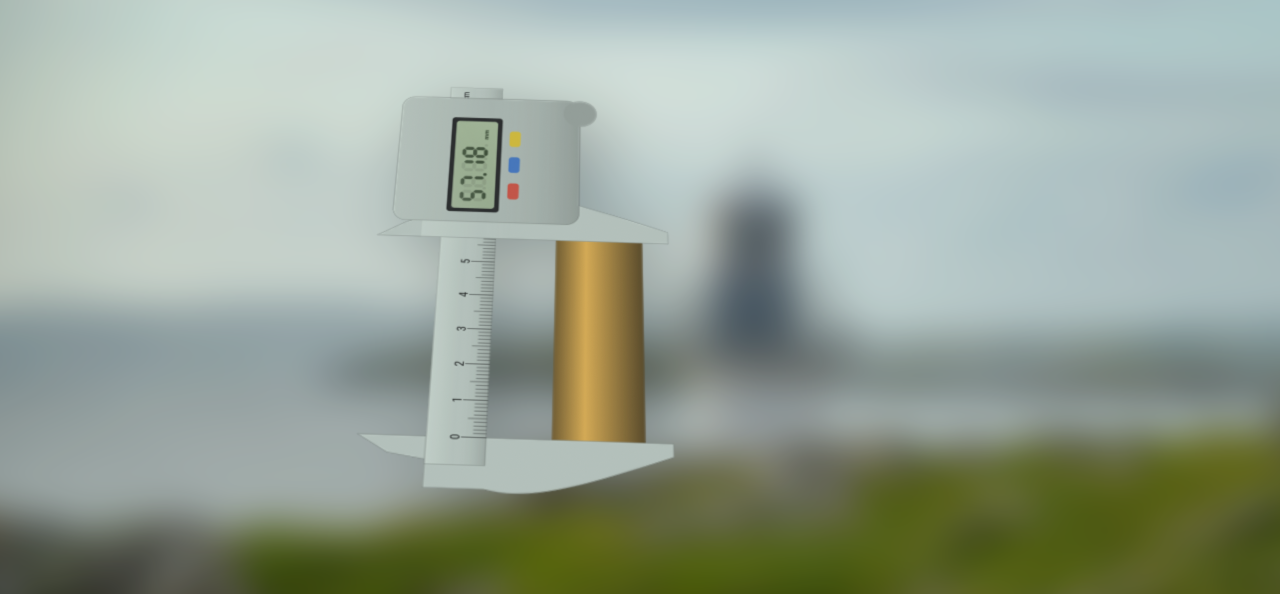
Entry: 57.18; mm
